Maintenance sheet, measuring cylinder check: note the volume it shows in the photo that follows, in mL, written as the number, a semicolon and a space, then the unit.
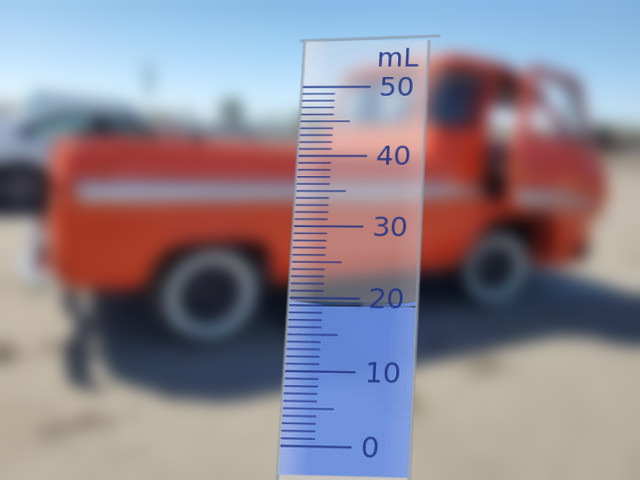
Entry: 19; mL
